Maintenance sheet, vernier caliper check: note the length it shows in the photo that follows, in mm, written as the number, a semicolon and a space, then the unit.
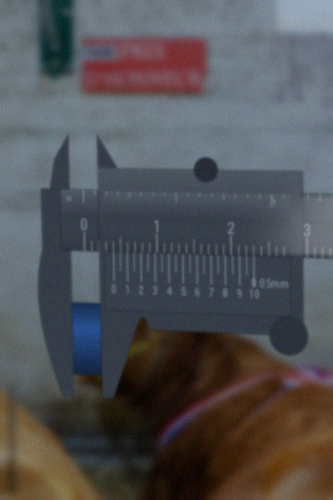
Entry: 4.0; mm
